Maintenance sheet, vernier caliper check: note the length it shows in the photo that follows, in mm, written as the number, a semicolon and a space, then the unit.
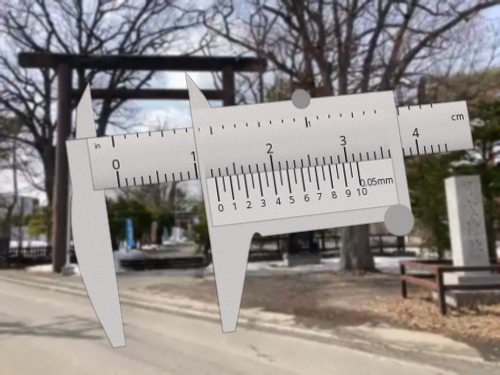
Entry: 12.4; mm
